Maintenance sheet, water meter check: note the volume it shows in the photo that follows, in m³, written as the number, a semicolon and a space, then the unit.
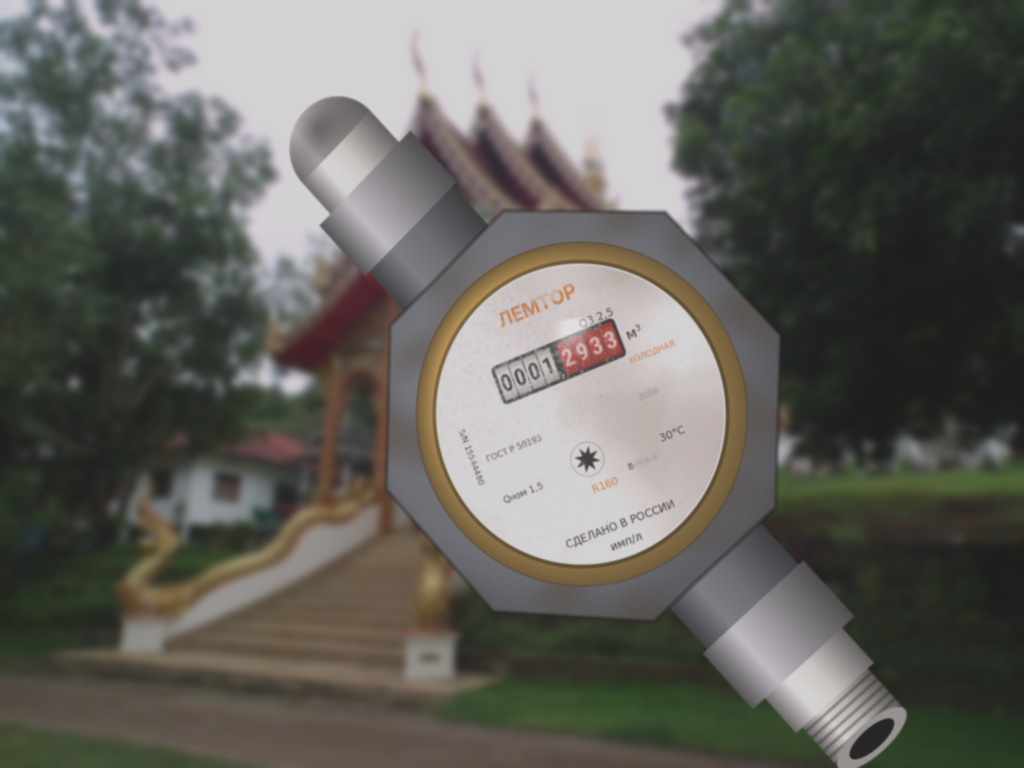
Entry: 1.2933; m³
